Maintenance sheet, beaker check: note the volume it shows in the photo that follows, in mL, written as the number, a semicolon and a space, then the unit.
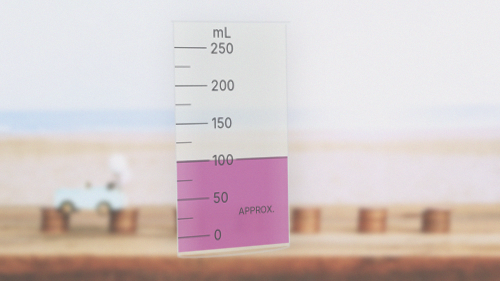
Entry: 100; mL
